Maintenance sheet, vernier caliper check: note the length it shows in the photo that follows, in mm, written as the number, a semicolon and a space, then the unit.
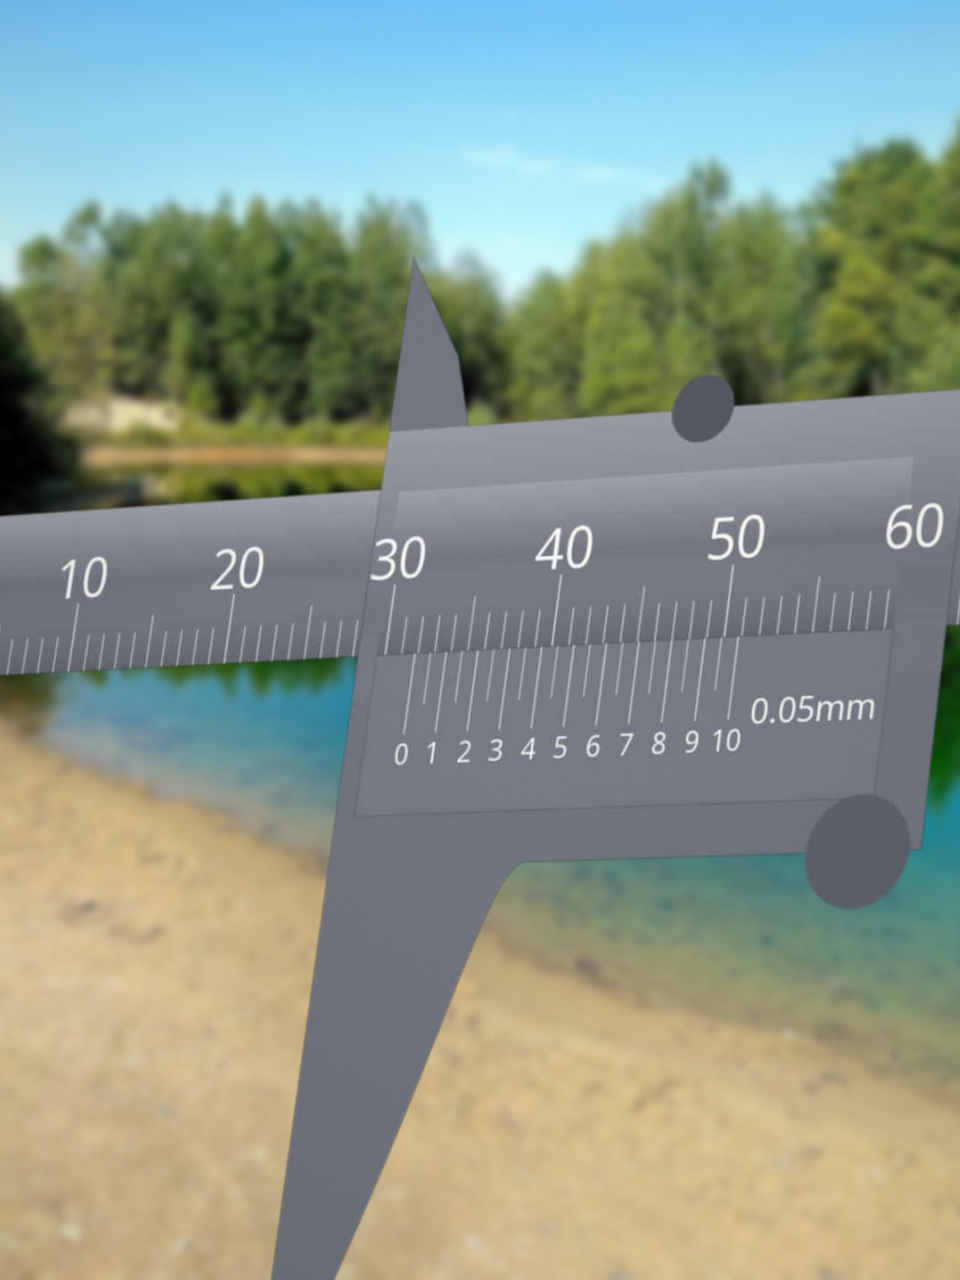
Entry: 31.8; mm
